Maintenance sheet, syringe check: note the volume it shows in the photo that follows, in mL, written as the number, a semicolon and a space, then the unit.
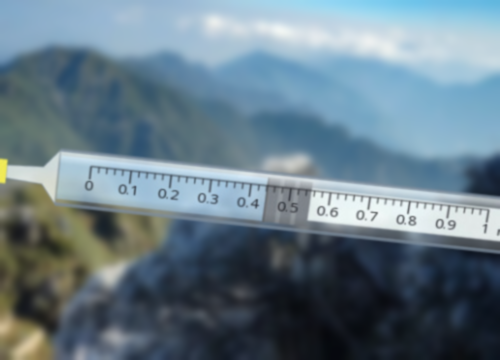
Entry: 0.44; mL
